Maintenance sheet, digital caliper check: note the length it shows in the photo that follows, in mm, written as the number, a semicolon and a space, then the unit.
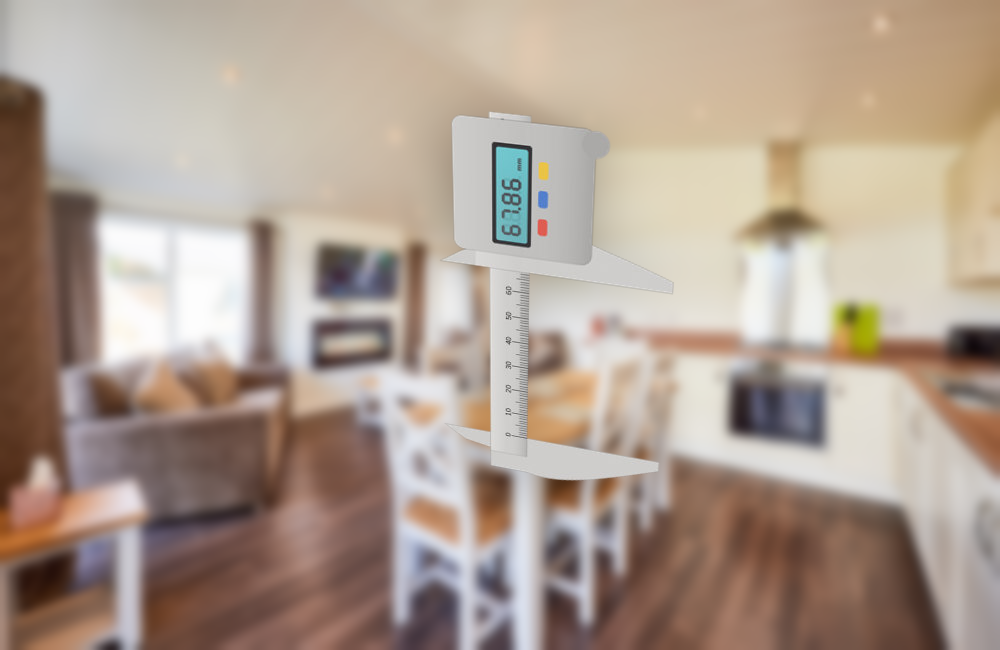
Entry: 67.86; mm
